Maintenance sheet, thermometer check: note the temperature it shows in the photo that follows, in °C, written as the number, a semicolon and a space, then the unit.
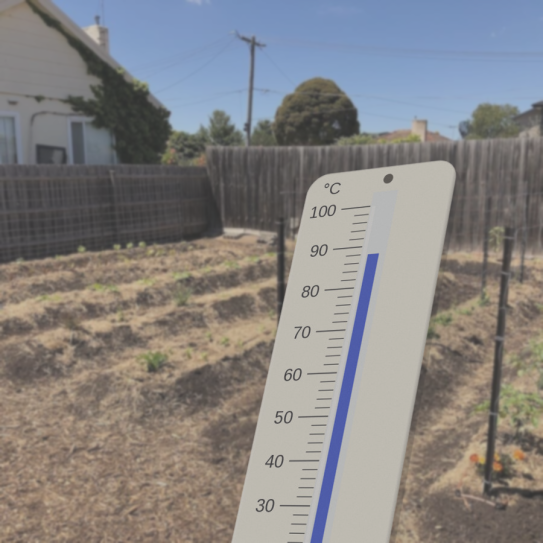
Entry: 88; °C
